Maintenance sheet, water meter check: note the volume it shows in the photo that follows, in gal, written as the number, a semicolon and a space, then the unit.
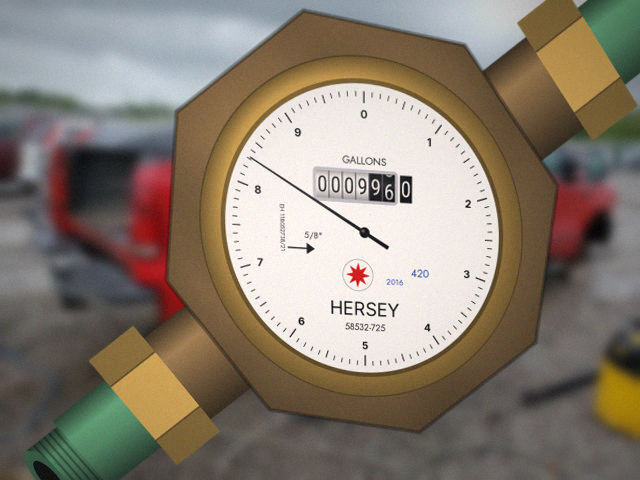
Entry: 9958.3; gal
